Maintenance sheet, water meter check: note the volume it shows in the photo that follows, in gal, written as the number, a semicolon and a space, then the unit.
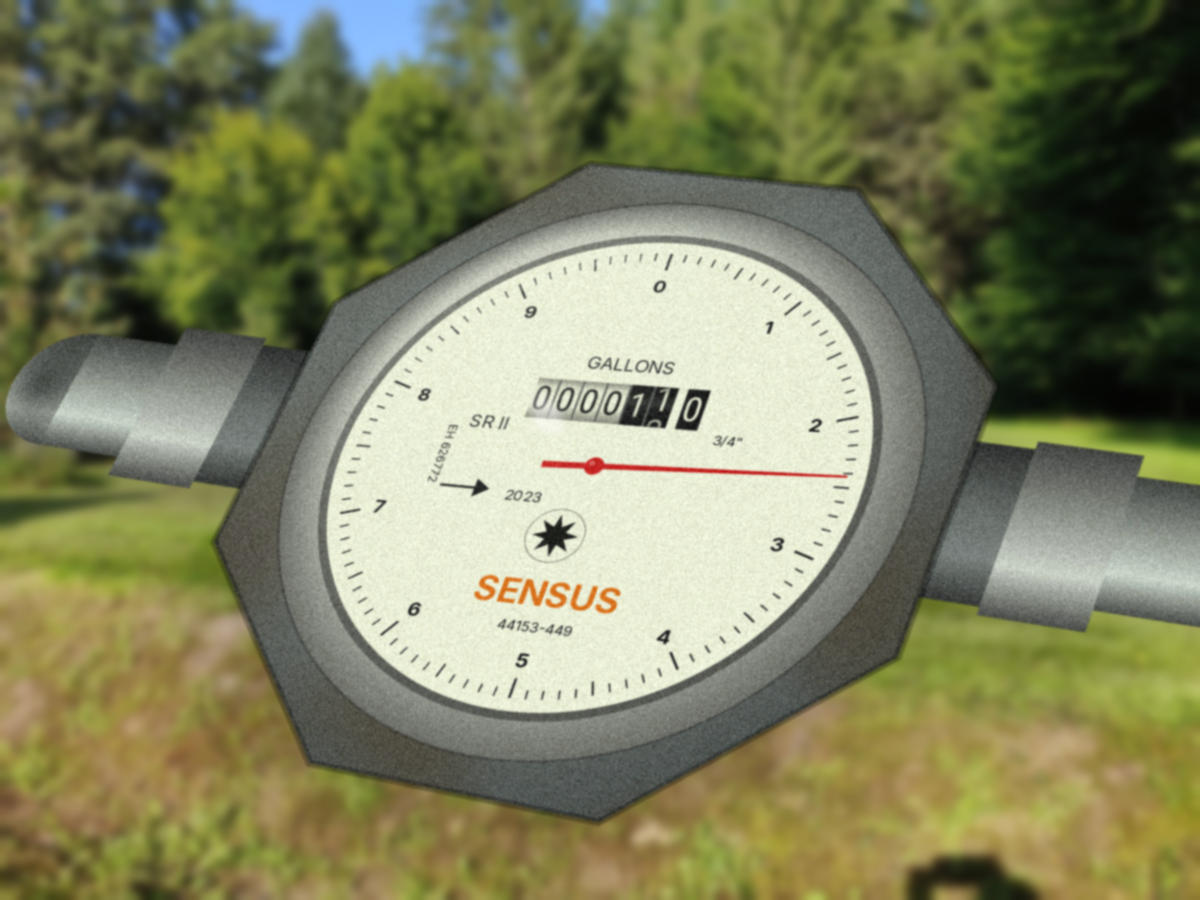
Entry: 112.4; gal
